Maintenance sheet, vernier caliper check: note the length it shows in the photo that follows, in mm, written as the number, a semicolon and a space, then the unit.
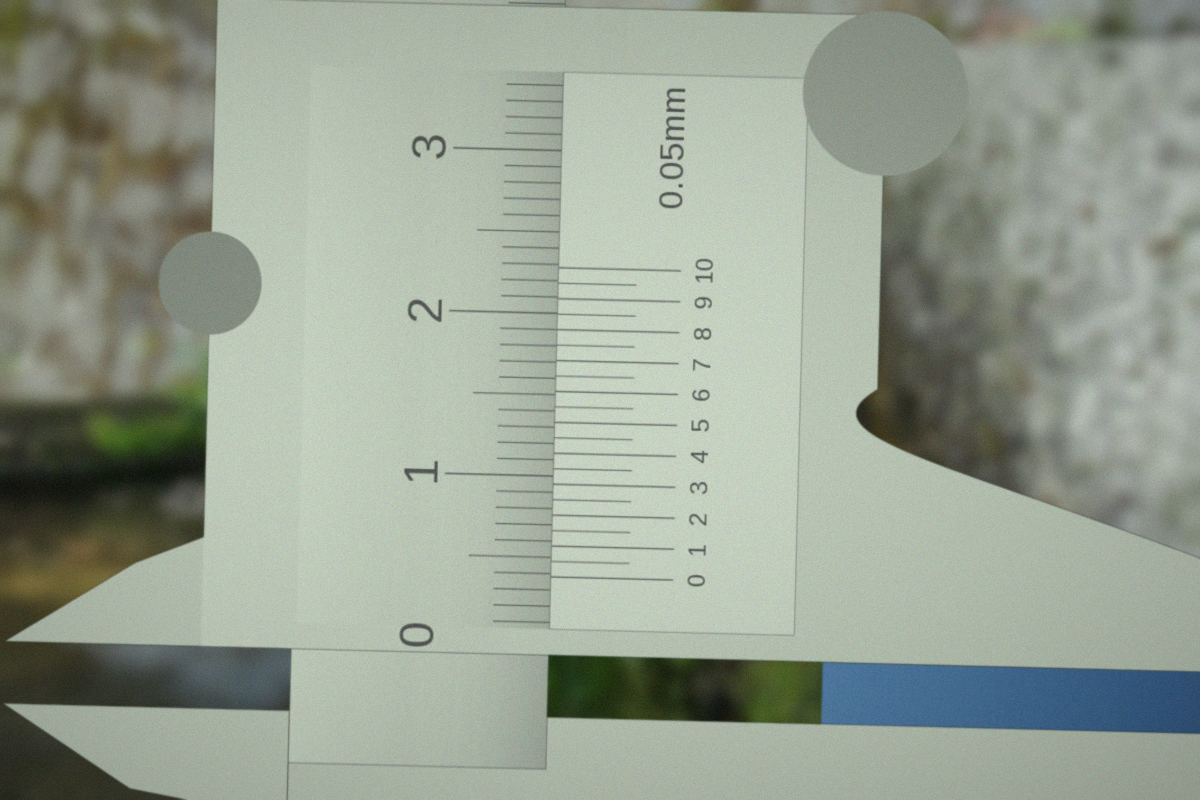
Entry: 3.8; mm
